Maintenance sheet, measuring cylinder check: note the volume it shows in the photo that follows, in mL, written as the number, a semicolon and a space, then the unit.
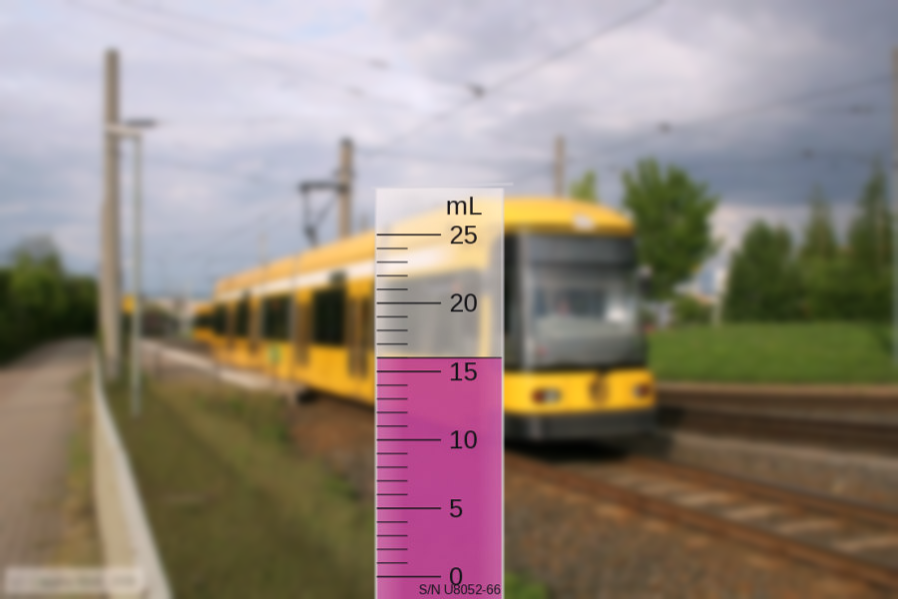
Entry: 16; mL
